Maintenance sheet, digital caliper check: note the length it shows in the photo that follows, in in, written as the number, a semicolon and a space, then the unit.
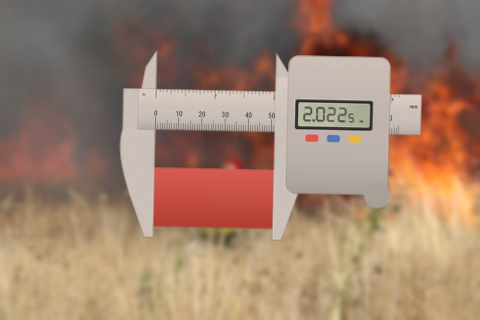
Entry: 2.0225; in
